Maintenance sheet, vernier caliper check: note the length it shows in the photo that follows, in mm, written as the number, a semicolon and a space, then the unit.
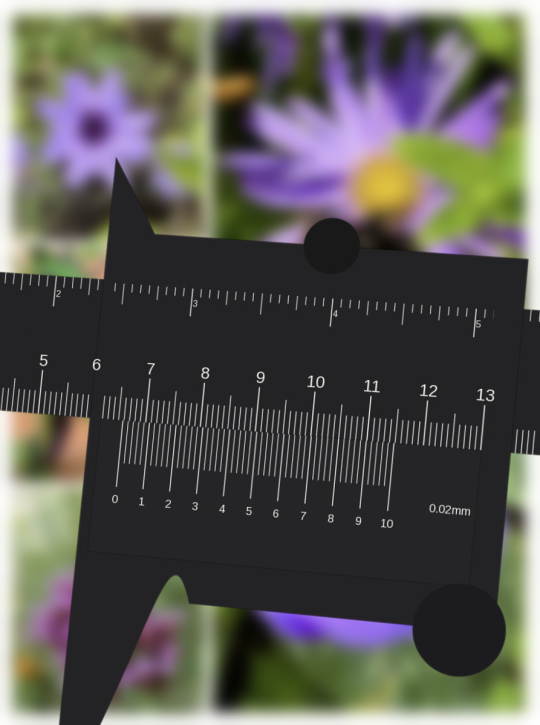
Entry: 65.8; mm
